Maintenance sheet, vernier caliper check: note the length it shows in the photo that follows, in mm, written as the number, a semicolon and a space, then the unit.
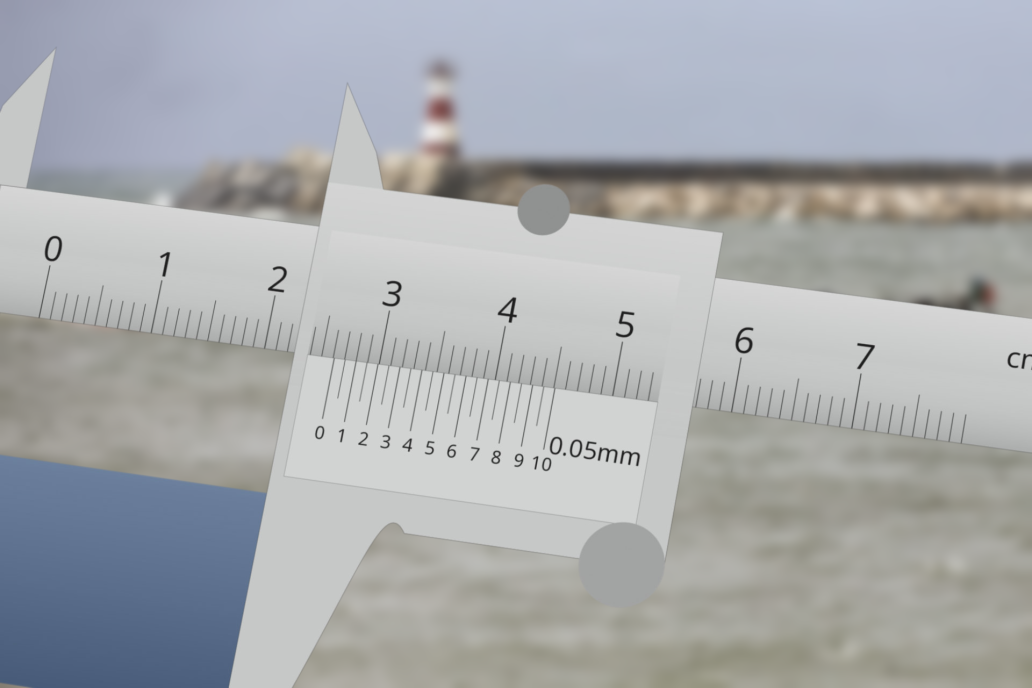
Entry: 26.1; mm
